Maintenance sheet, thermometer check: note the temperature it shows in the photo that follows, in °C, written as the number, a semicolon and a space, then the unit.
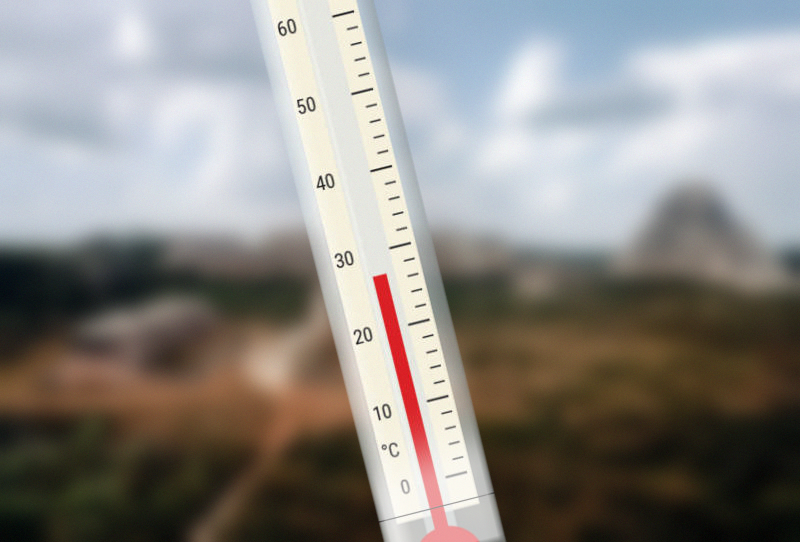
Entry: 27; °C
